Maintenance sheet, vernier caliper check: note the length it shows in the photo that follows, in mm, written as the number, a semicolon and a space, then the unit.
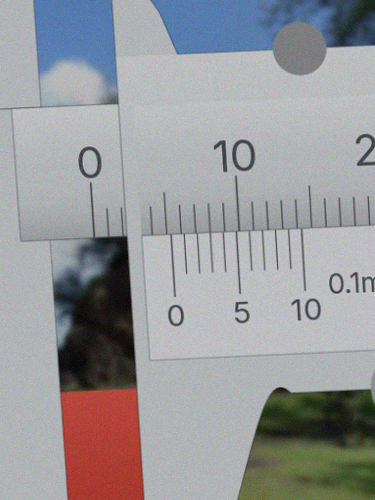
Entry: 5.3; mm
